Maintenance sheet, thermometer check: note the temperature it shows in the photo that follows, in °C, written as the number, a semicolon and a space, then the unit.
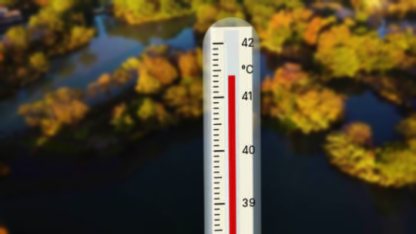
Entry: 41.4; °C
